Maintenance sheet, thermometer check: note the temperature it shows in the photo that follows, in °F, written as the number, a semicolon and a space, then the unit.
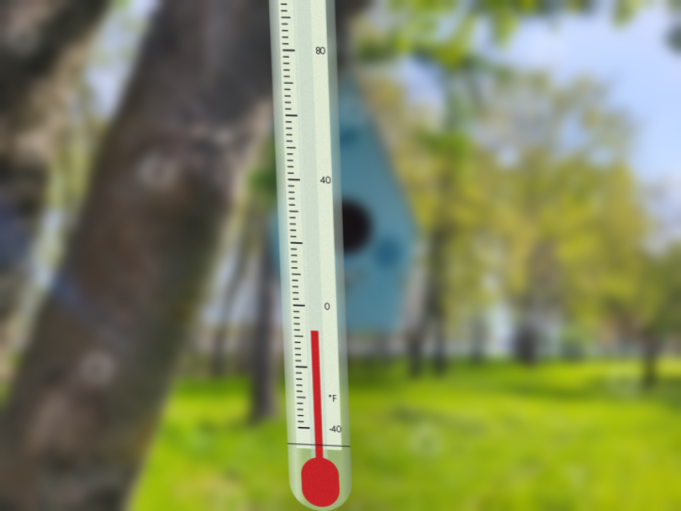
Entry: -8; °F
